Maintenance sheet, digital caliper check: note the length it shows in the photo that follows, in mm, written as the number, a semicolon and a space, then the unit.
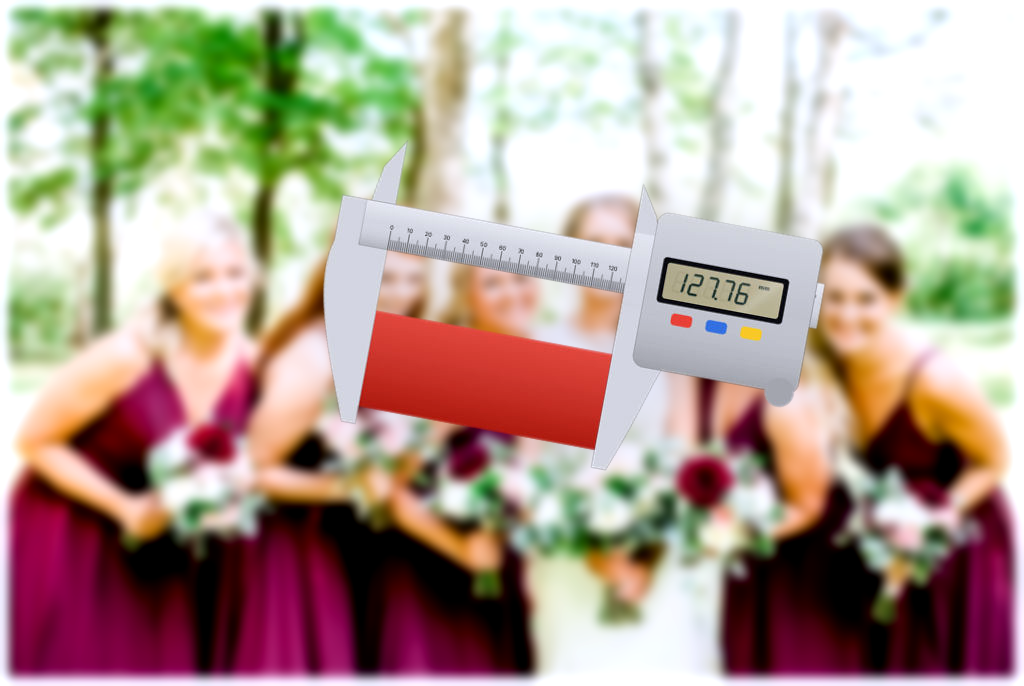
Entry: 127.76; mm
